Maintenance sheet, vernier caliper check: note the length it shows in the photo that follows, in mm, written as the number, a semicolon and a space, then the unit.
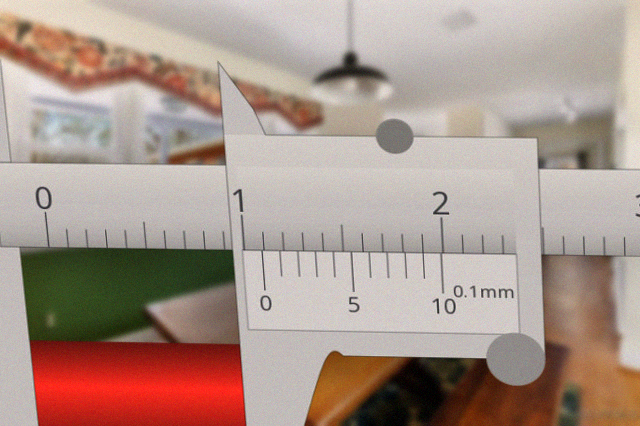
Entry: 10.9; mm
